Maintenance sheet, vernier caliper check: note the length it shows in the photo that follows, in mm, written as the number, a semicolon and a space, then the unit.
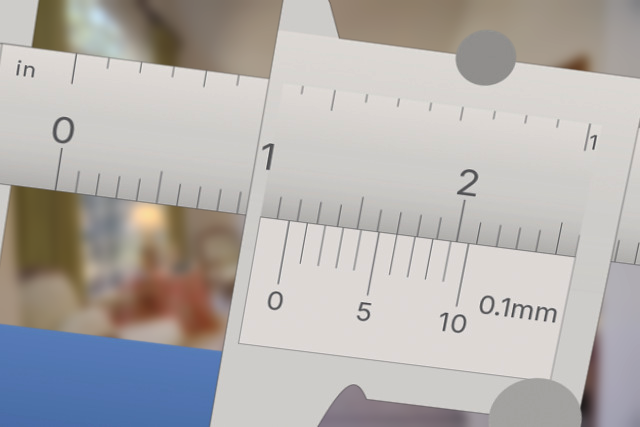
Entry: 11.6; mm
